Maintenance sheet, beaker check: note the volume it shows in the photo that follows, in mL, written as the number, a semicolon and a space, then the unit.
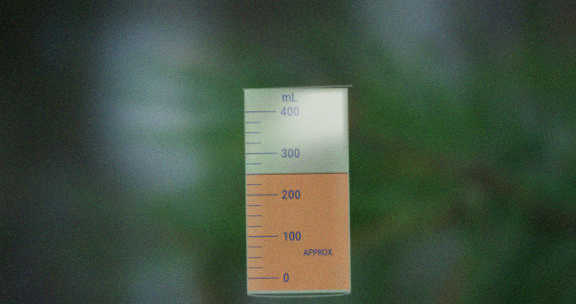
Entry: 250; mL
